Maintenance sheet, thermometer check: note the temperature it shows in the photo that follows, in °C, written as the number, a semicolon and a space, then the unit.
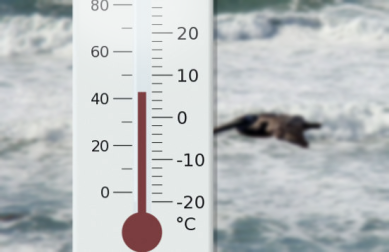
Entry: 6; °C
